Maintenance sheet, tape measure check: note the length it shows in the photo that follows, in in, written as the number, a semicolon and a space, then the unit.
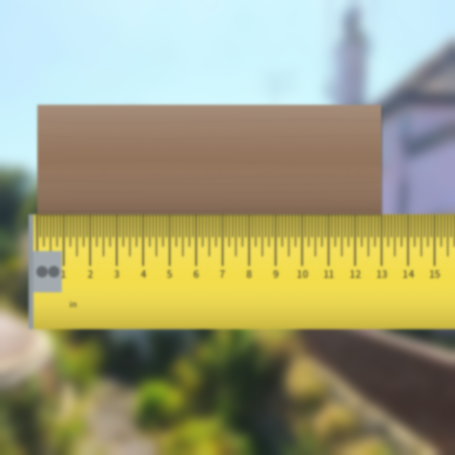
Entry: 13; in
